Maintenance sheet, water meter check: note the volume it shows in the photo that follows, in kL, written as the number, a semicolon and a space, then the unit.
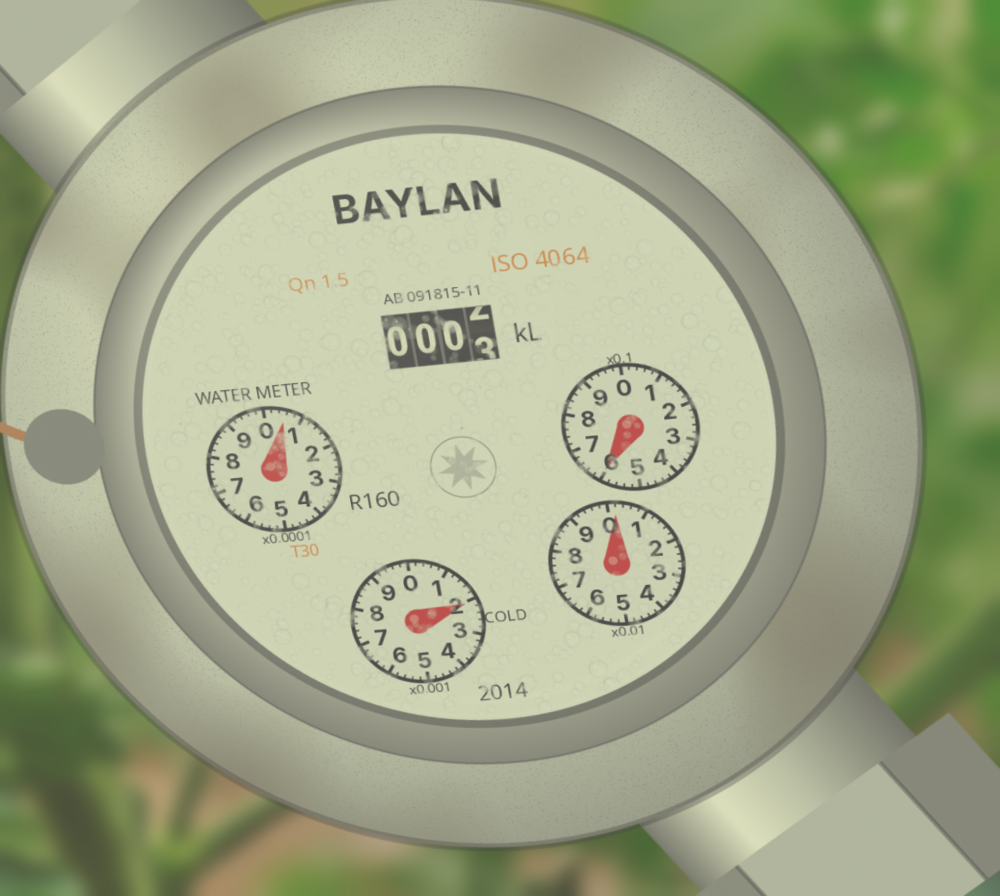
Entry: 2.6020; kL
